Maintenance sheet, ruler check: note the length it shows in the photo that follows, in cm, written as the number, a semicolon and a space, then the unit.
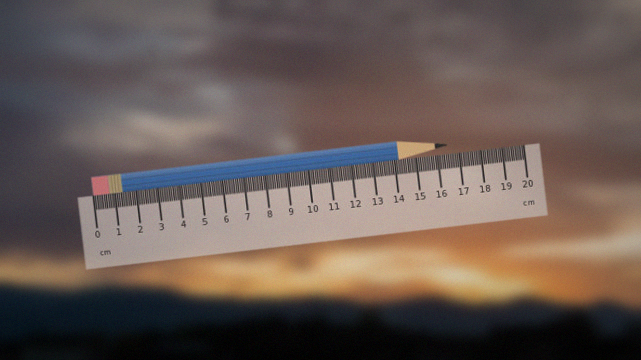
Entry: 16.5; cm
